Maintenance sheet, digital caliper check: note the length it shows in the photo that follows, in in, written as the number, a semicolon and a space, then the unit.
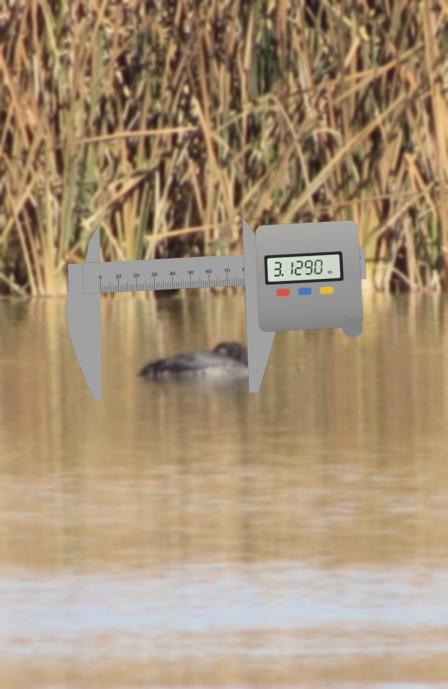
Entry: 3.1290; in
